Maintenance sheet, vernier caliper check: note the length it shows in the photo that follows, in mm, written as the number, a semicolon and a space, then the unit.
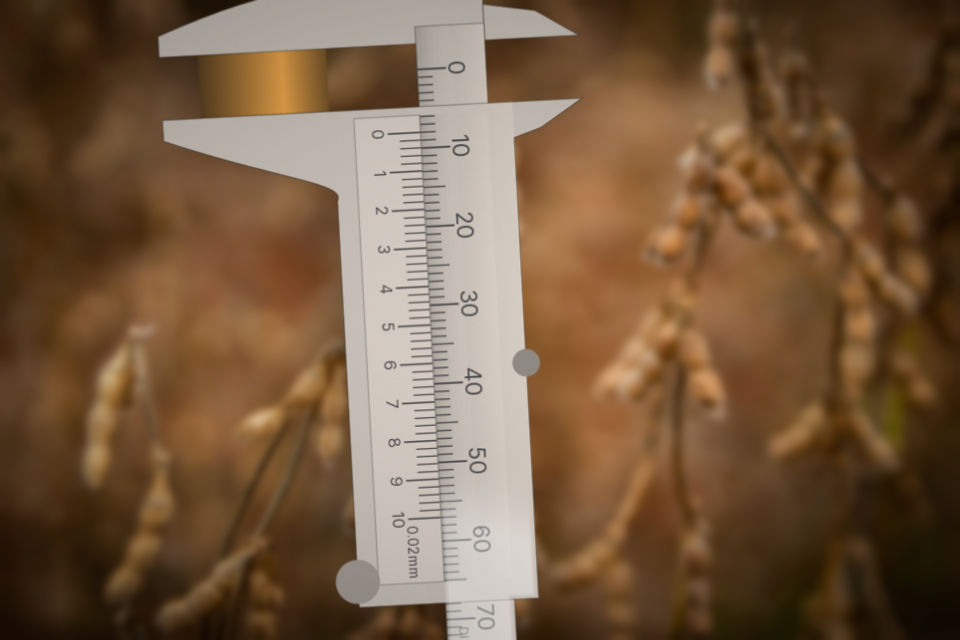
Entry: 8.0; mm
